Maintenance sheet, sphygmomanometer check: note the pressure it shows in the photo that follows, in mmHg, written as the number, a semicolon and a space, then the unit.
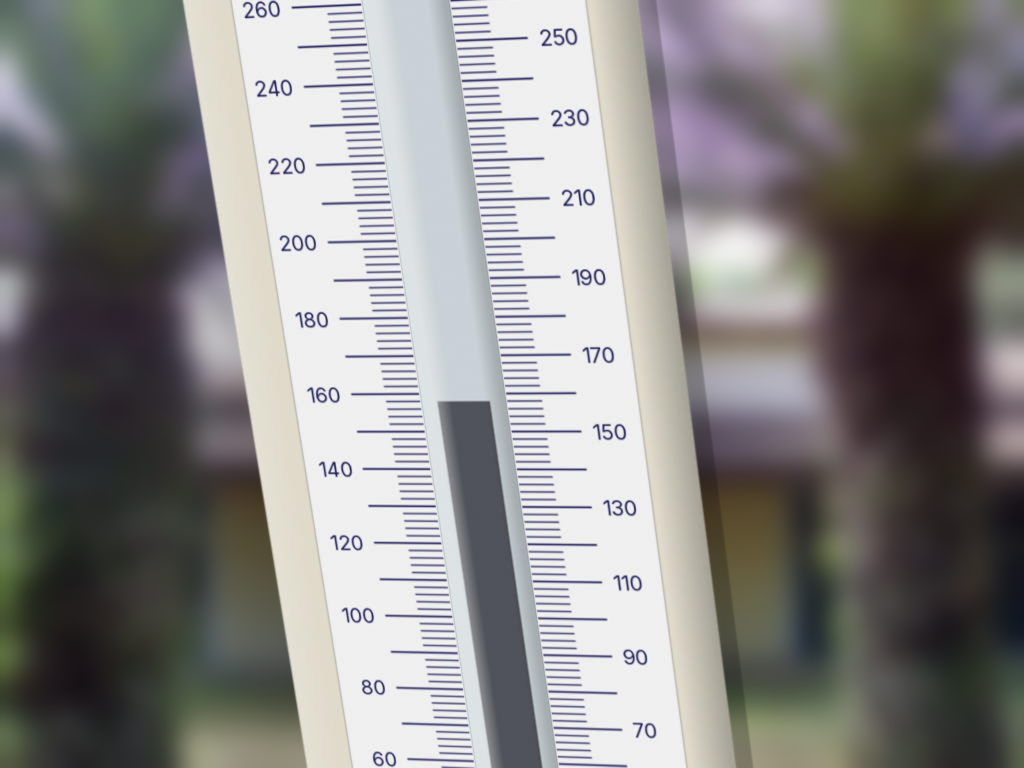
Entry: 158; mmHg
